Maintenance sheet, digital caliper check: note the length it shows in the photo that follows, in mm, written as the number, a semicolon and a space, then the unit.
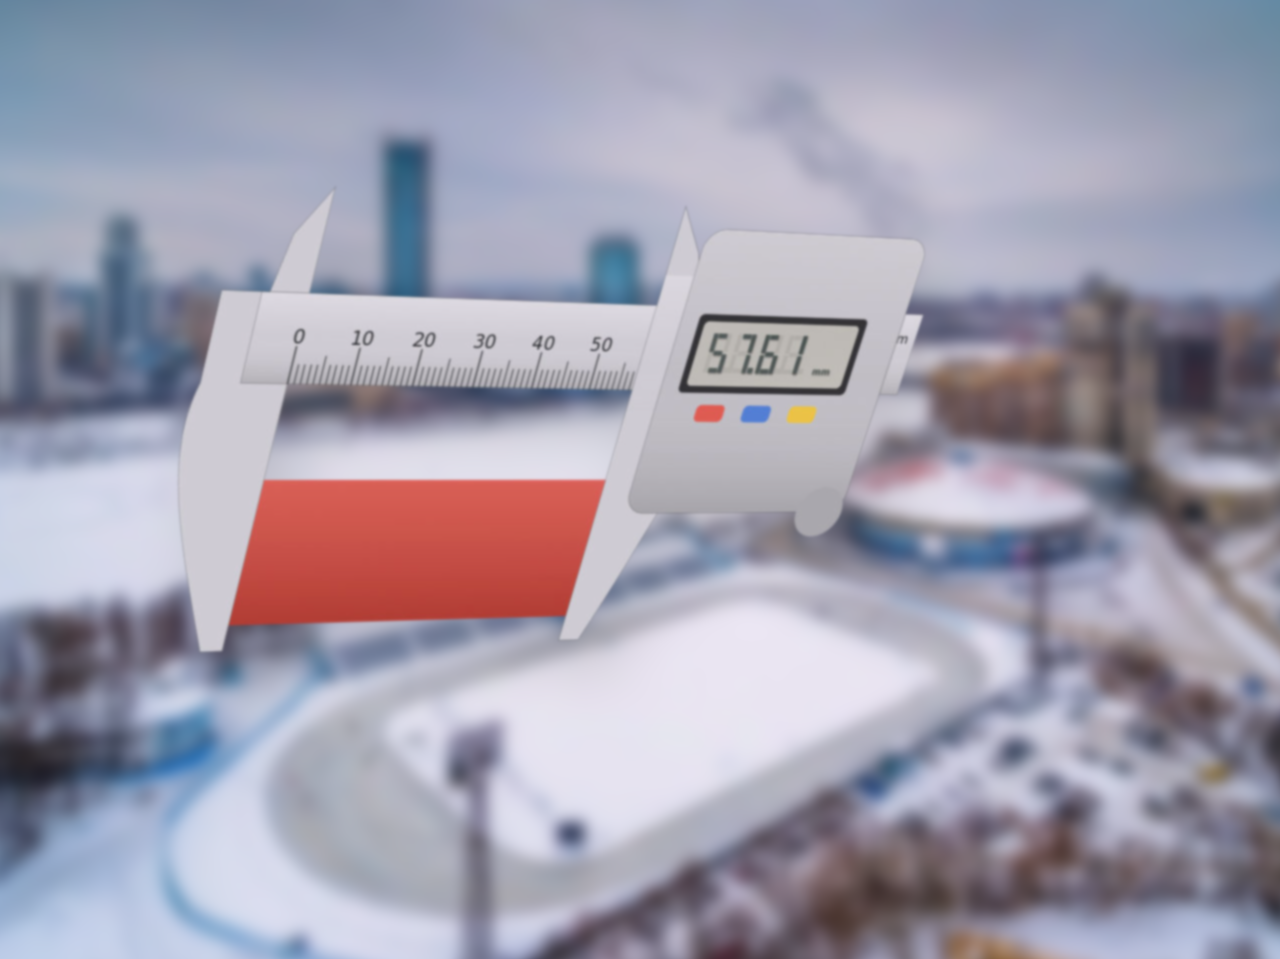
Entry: 57.61; mm
